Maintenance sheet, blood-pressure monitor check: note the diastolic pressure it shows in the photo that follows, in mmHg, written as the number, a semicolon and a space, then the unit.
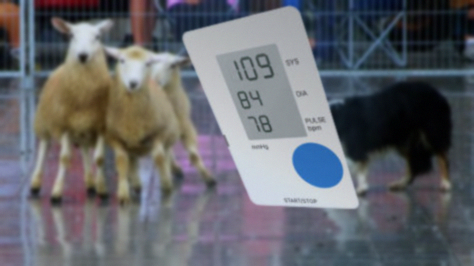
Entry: 84; mmHg
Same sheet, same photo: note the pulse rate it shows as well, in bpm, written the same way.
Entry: 78; bpm
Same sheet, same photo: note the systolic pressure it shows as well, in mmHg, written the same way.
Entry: 109; mmHg
